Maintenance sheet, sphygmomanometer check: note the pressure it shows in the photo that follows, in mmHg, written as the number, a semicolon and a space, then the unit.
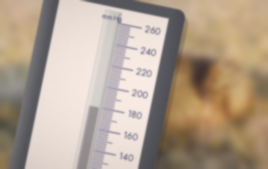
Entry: 180; mmHg
